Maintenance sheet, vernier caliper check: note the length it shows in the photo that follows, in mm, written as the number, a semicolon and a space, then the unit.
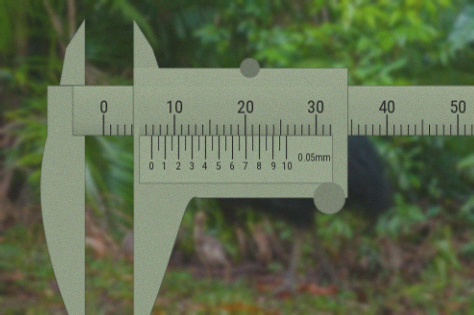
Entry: 6.8; mm
